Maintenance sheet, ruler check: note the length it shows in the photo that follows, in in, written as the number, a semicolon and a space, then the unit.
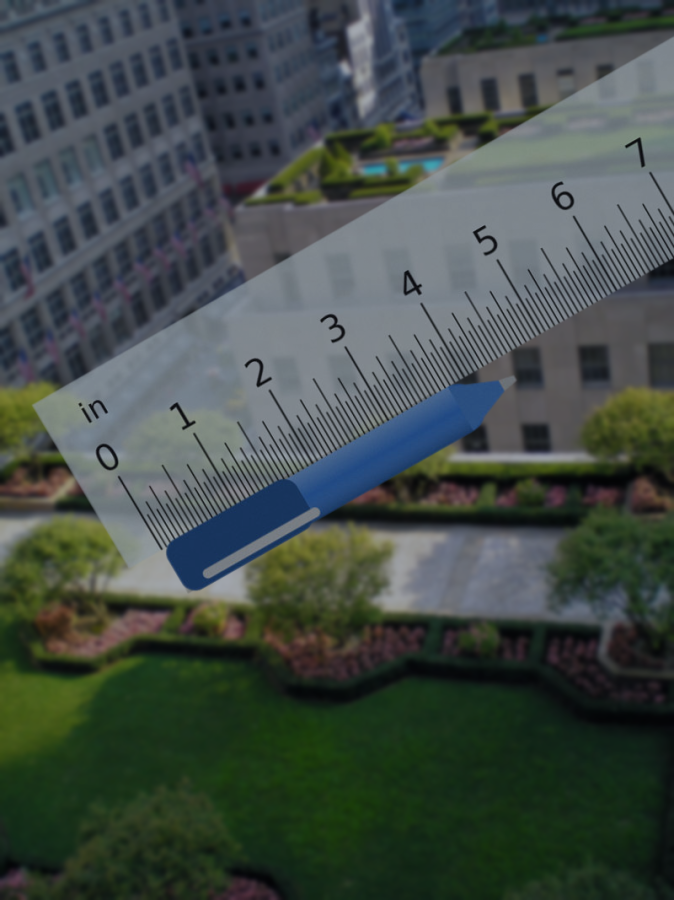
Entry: 4.5; in
